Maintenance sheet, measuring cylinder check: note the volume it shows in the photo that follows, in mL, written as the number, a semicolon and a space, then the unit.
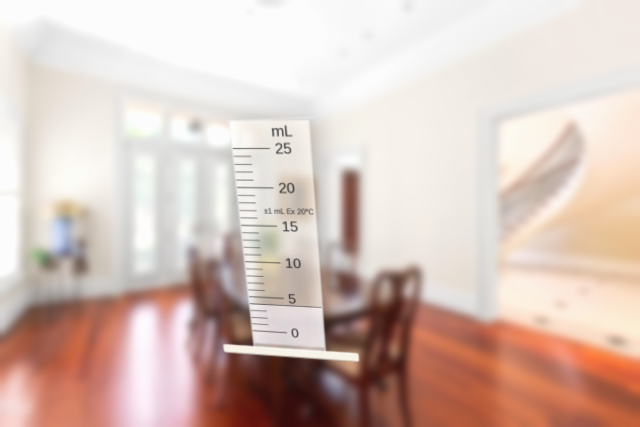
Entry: 4; mL
